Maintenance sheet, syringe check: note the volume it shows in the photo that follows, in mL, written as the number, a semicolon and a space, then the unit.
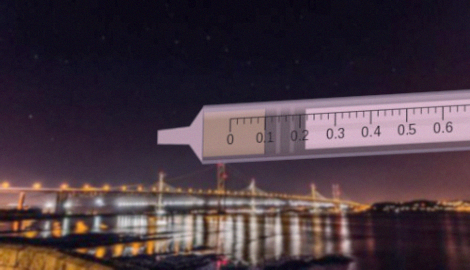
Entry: 0.1; mL
